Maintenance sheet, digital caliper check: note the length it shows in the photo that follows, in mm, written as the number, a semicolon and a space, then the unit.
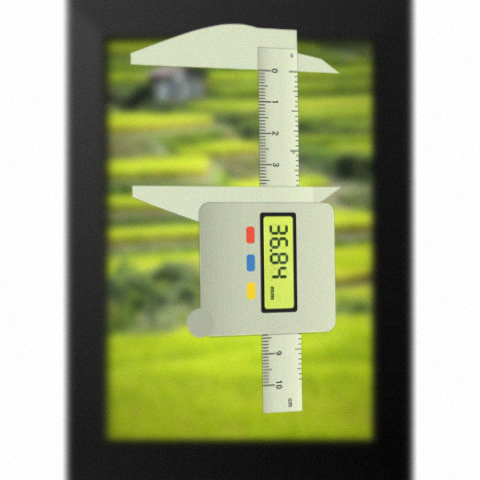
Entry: 36.84; mm
